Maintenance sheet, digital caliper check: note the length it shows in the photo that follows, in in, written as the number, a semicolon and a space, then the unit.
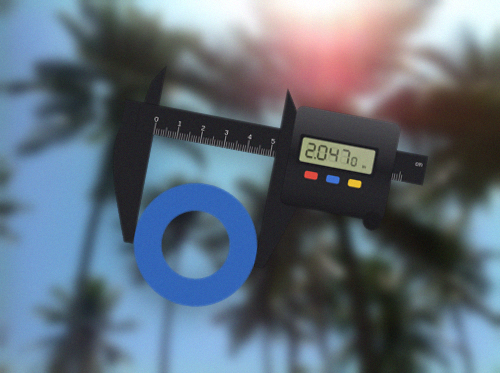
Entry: 2.0470; in
